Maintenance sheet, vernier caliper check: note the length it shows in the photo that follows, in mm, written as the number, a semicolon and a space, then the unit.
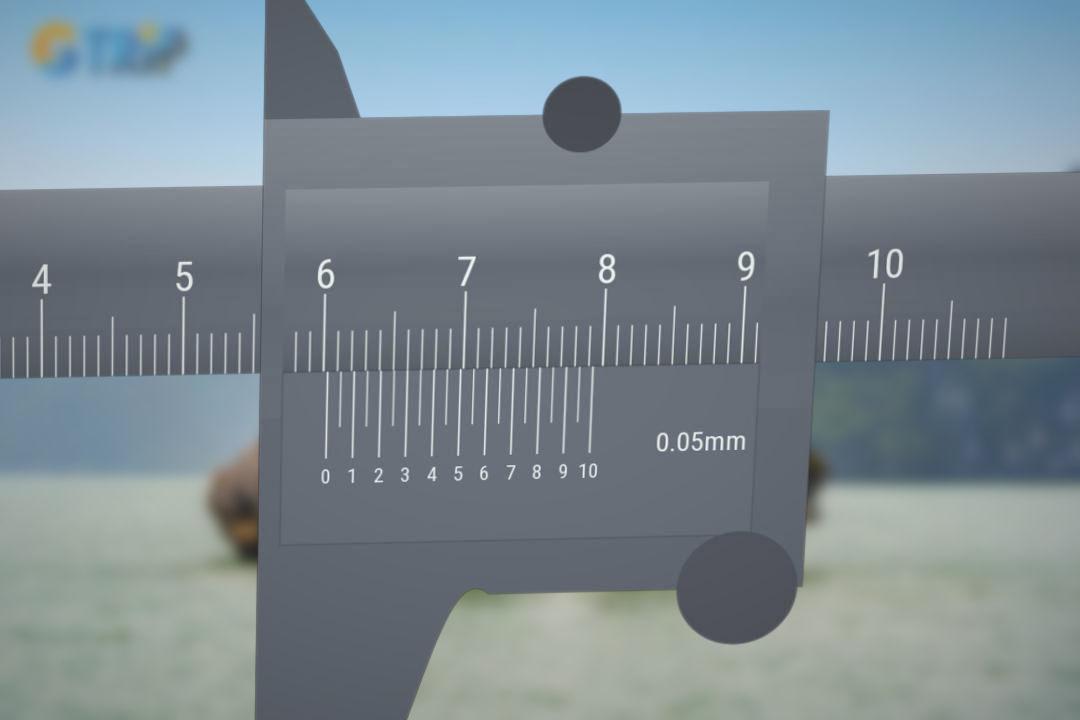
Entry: 60.3; mm
